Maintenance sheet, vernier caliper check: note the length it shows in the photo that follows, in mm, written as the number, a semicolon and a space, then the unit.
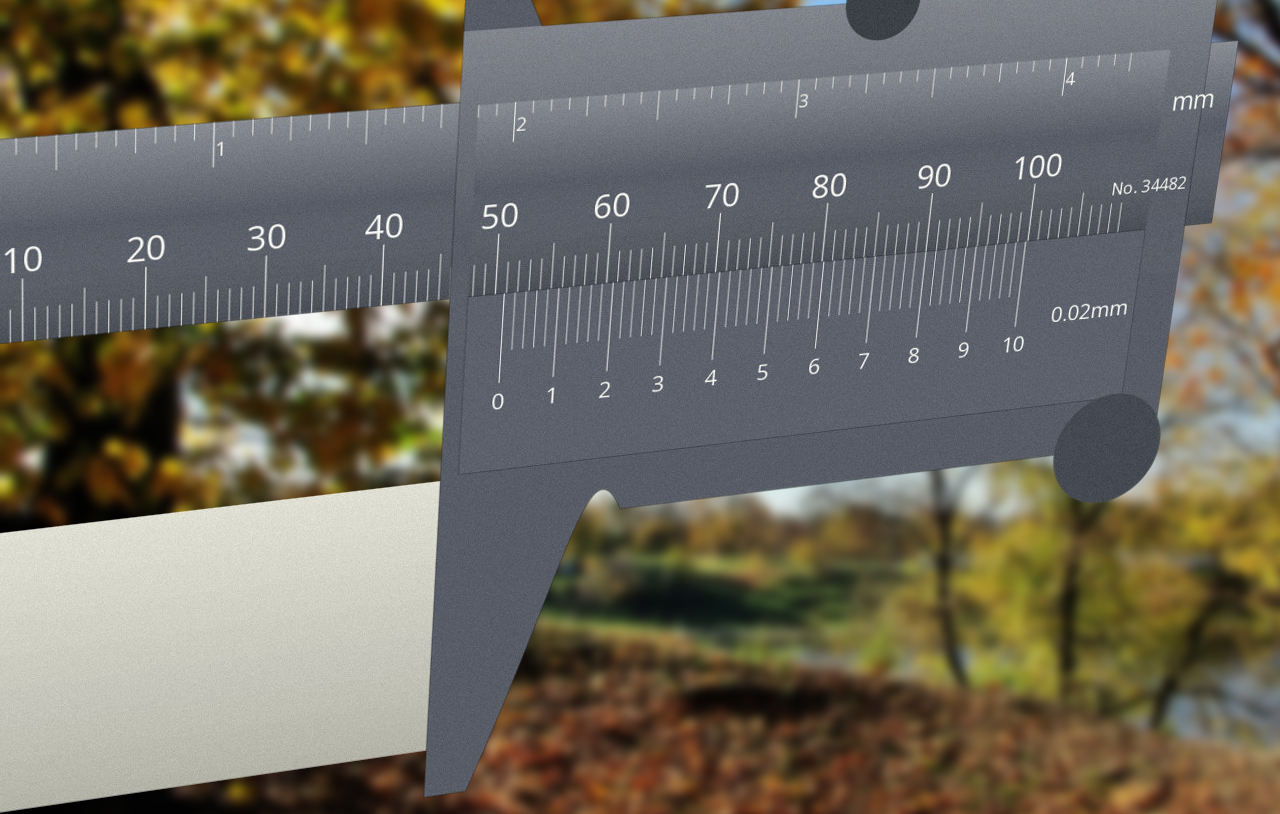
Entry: 50.8; mm
